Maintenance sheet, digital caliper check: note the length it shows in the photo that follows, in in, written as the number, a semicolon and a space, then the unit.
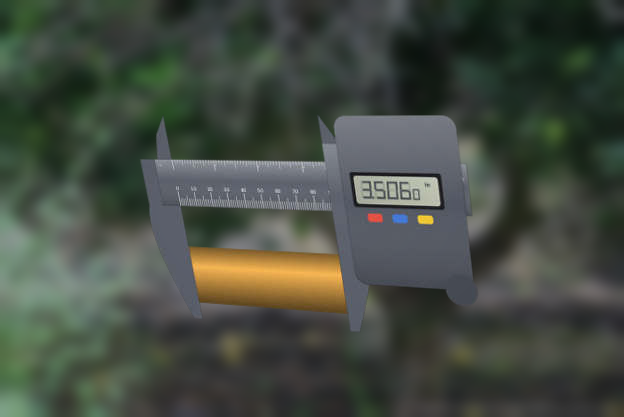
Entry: 3.5060; in
